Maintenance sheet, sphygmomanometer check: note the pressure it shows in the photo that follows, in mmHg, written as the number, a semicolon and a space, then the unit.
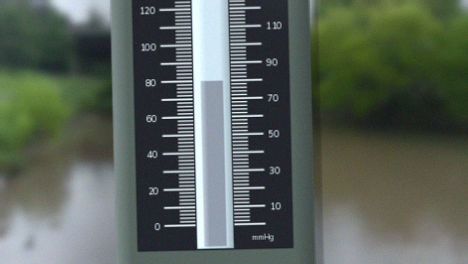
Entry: 80; mmHg
